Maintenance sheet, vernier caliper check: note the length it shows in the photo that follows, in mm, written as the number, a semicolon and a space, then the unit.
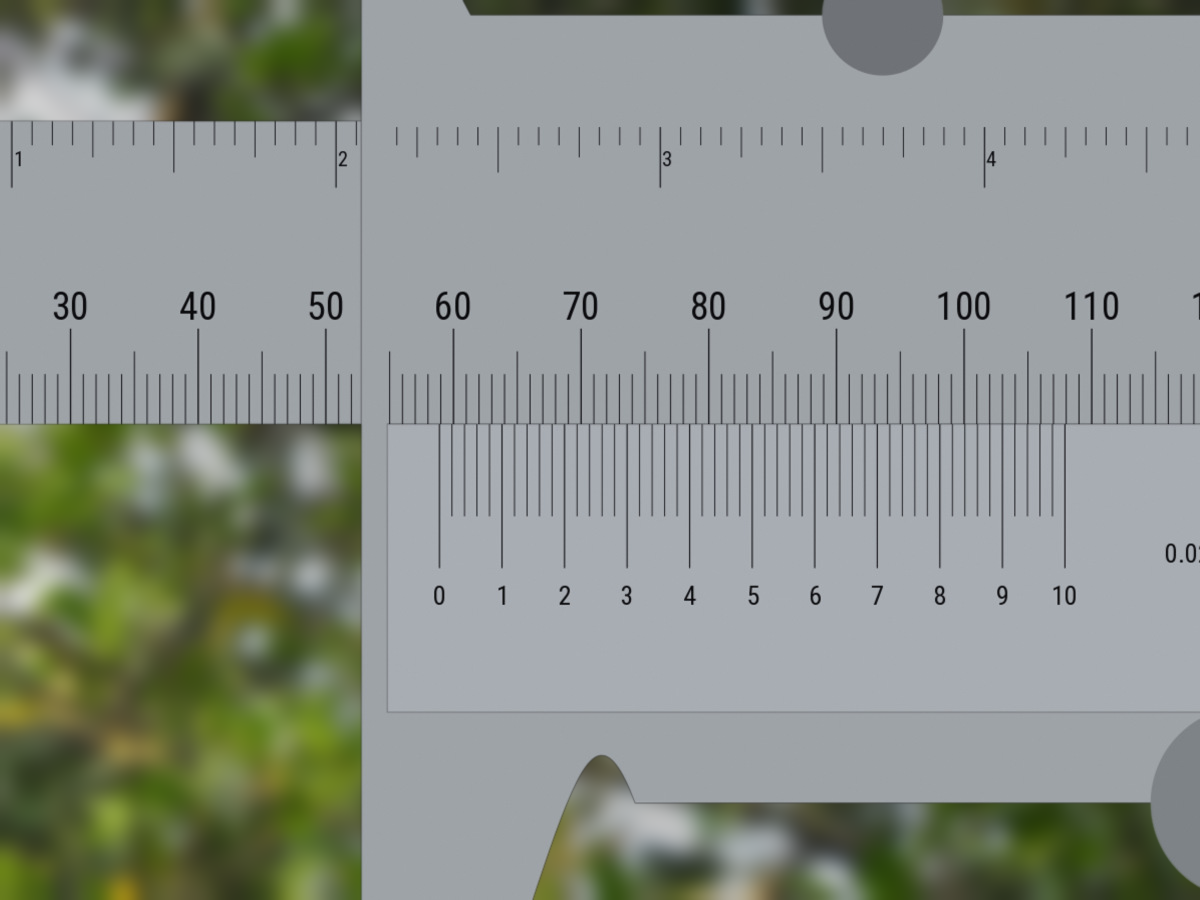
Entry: 58.9; mm
